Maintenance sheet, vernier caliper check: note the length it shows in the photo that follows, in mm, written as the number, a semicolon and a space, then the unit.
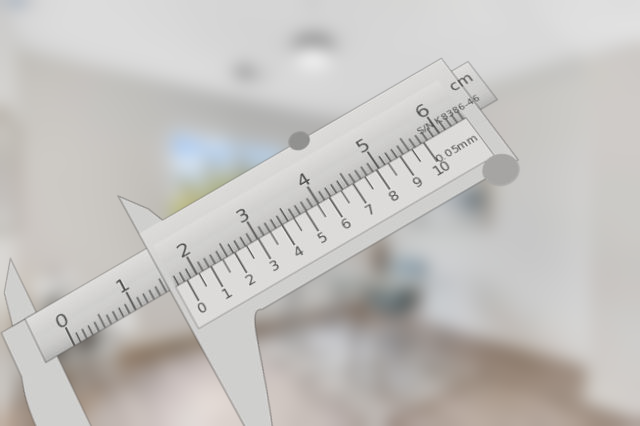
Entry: 18.4; mm
